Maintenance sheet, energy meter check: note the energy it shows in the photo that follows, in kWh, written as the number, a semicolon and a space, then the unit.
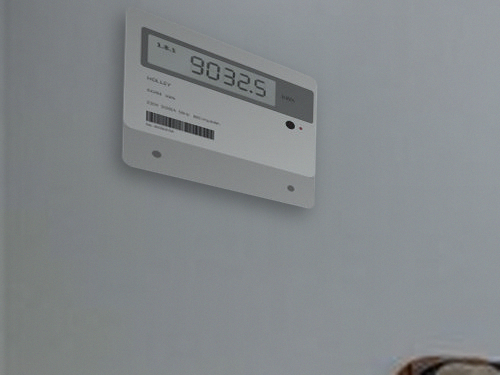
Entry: 9032.5; kWh
